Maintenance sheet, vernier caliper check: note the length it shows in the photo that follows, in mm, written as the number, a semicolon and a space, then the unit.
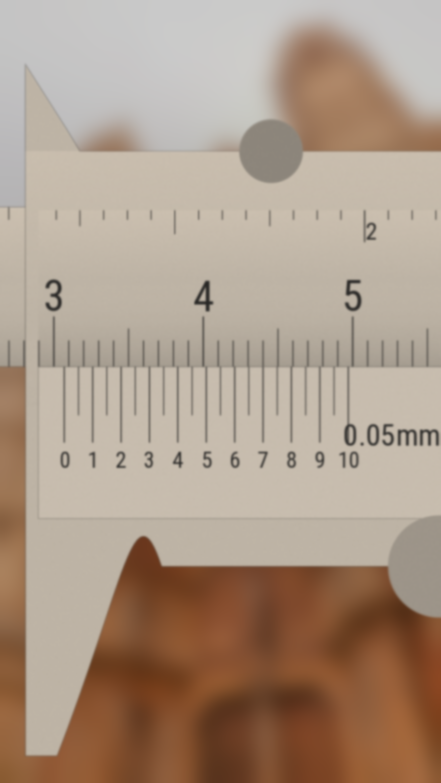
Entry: 30.7; mm
